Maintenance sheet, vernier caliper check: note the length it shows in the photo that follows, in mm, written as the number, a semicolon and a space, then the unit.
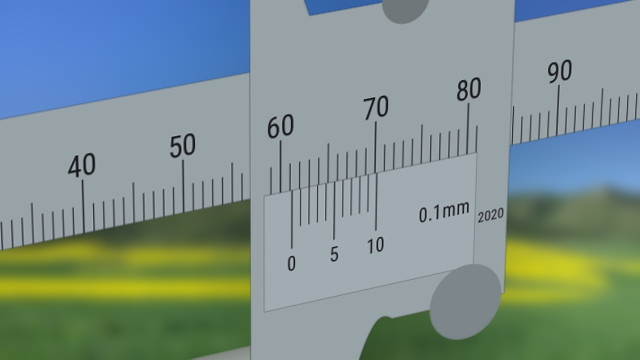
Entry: 61.2; mm
